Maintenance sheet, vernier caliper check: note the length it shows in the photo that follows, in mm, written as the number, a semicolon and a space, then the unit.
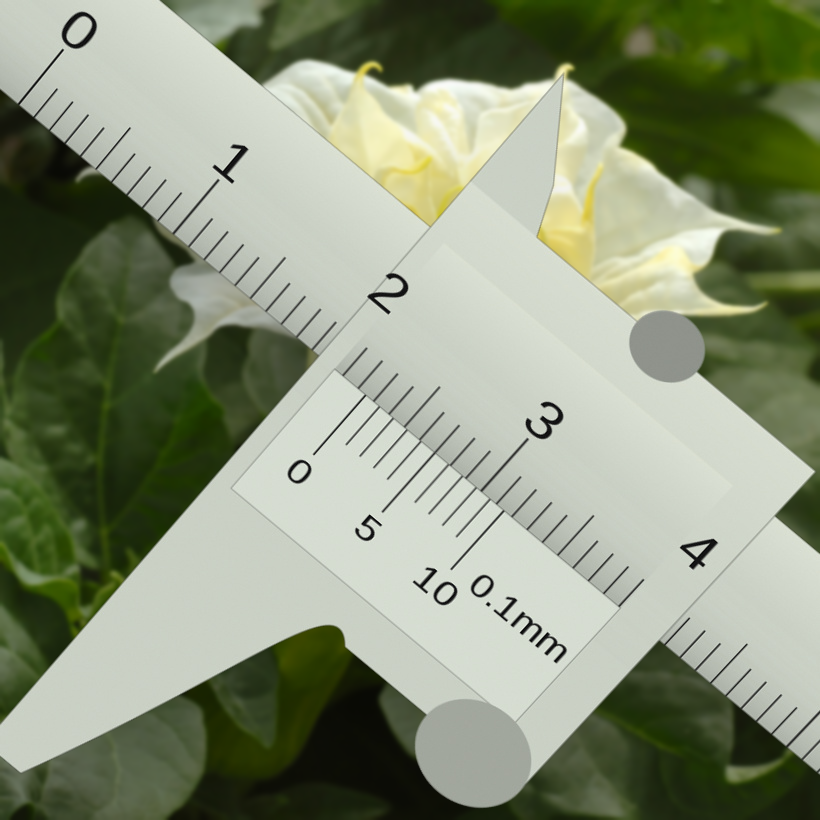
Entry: 22.5; mm
